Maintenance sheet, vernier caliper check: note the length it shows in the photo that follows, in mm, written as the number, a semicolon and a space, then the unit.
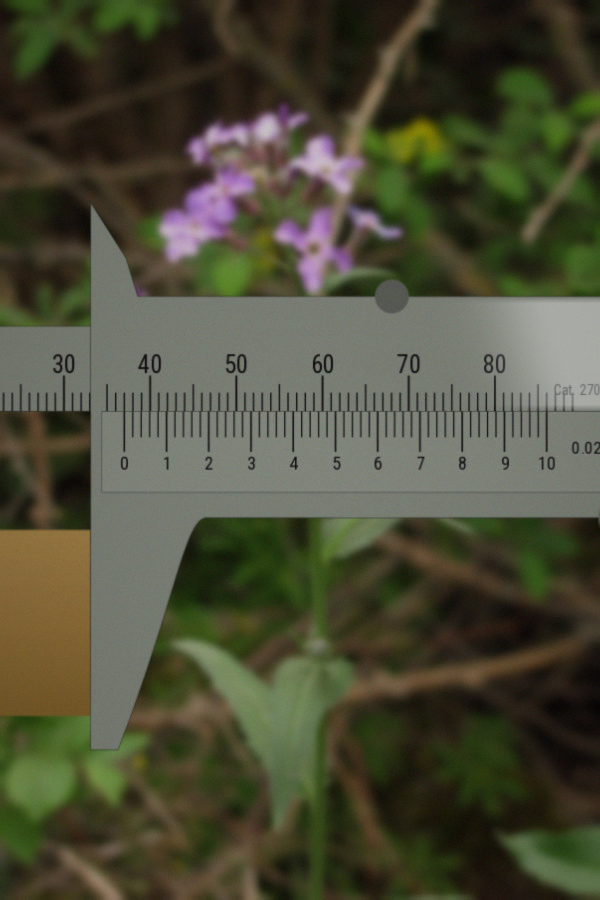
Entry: 37.0; mm
